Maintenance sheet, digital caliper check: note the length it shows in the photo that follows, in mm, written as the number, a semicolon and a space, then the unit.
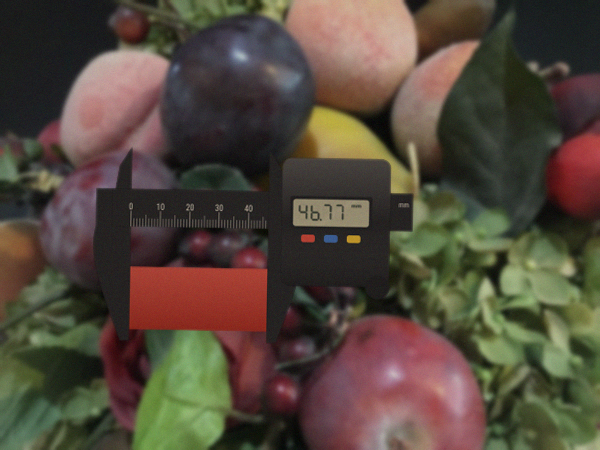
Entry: 46.77; mm
